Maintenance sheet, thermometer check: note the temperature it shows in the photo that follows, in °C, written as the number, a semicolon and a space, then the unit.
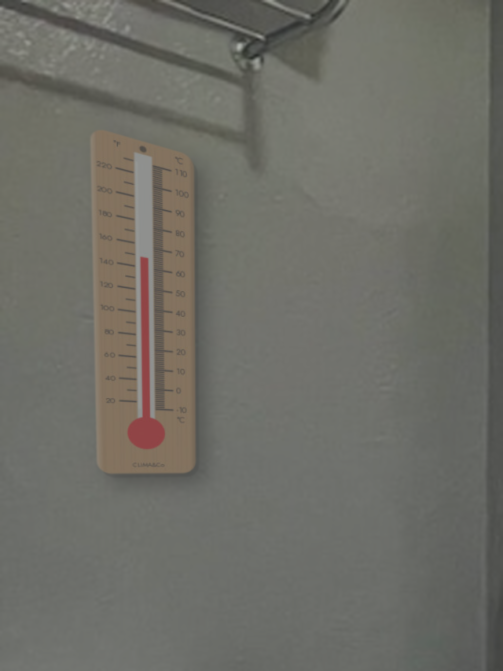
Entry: 65; °C
